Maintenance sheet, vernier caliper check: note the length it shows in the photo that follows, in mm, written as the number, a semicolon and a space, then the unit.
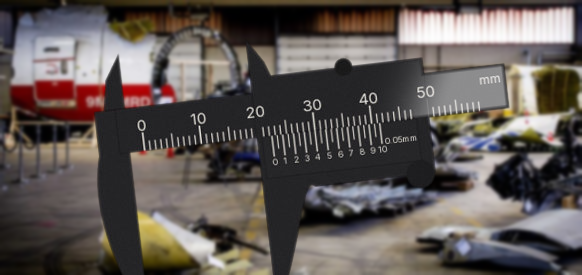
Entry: 22.4; mm
